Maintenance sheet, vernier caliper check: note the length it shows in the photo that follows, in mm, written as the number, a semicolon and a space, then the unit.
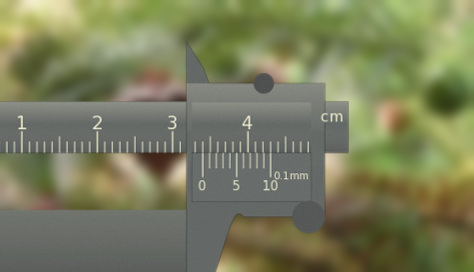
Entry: 34.0; mm
